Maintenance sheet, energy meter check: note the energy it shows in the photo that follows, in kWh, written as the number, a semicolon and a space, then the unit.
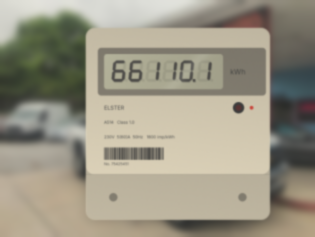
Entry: 66110.1; kWh
